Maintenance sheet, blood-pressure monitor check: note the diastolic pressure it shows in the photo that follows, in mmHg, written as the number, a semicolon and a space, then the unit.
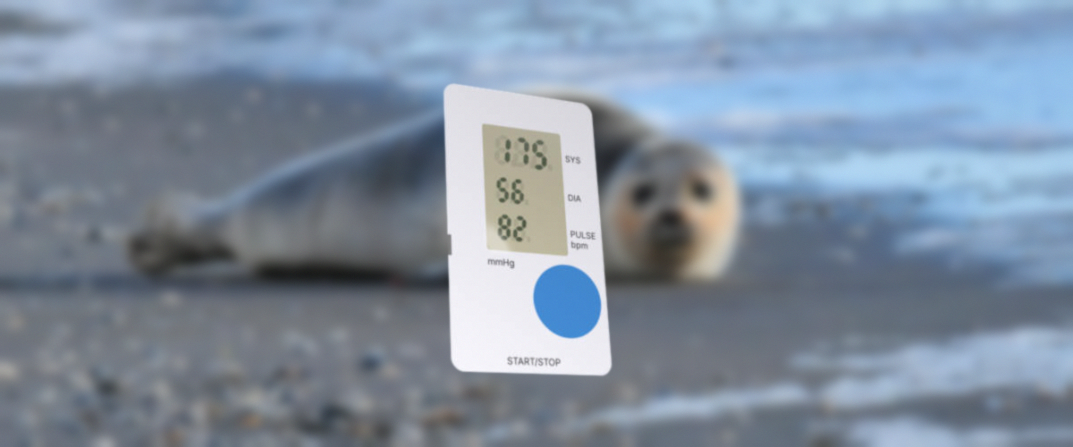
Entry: 56; mmHg
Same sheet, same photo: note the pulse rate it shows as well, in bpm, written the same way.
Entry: 82; bpm
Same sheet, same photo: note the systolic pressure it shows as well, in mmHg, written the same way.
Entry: 175; mmHg
